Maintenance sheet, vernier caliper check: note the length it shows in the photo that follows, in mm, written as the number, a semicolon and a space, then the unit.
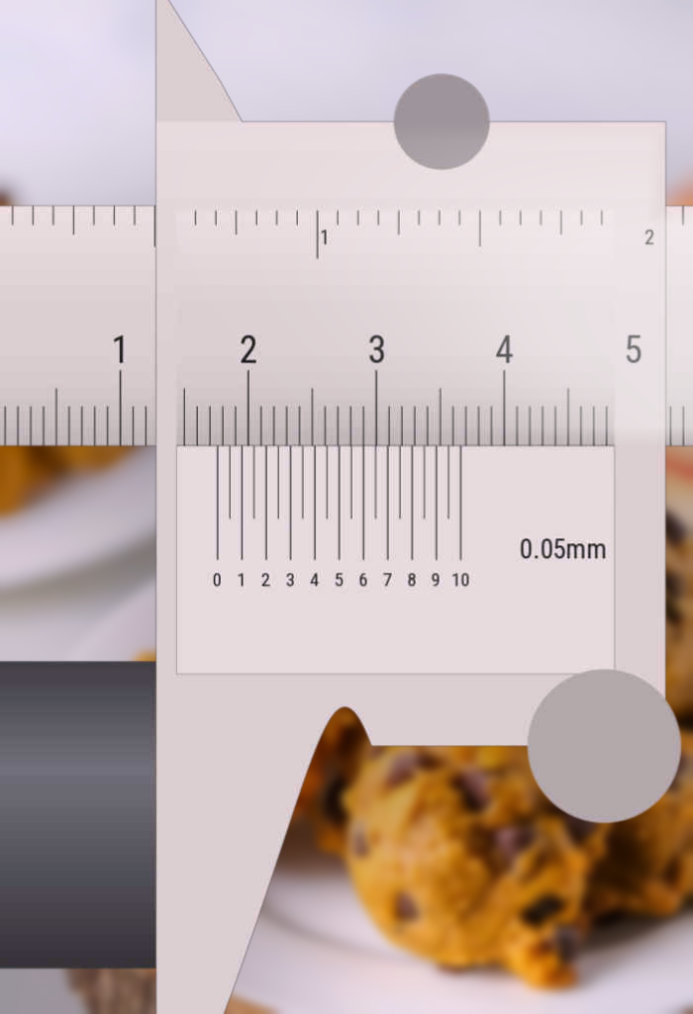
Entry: 17.6; mm
